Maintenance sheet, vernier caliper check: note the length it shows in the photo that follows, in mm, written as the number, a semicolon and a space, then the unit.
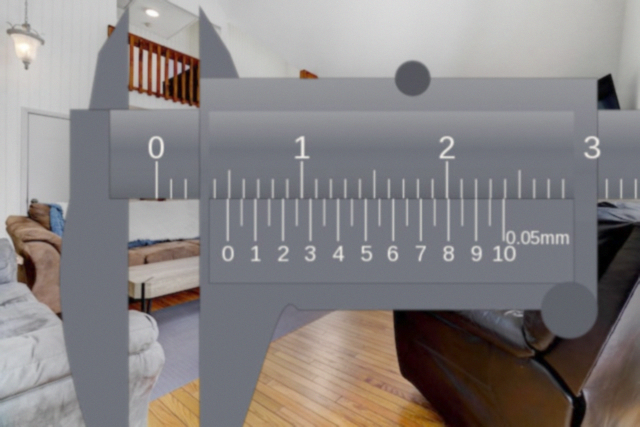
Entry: 4.9; mm
